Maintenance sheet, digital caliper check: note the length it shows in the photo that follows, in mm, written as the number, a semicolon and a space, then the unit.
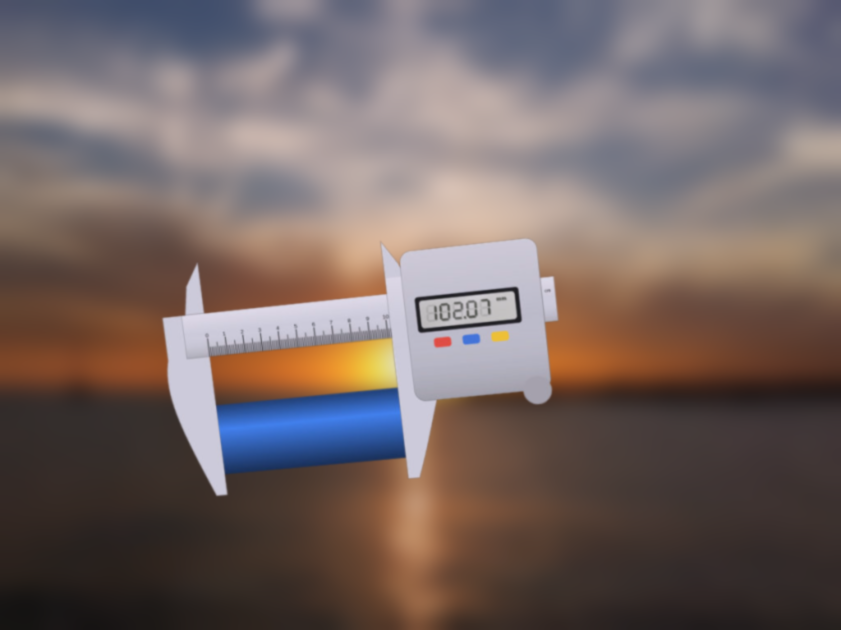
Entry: 102.07; mm
